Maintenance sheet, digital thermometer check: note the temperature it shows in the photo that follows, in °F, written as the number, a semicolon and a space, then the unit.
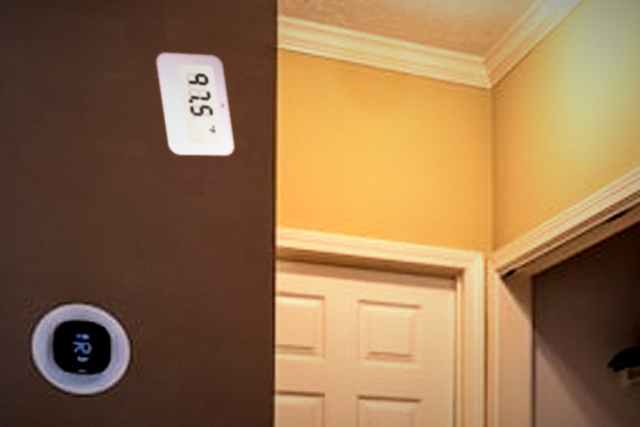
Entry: 97.5; °F
